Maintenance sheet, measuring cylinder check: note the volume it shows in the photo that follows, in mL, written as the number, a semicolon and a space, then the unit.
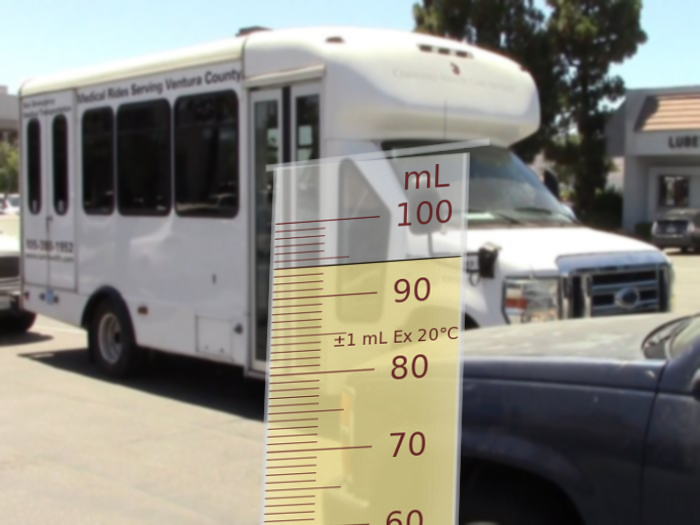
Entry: 94; mL
